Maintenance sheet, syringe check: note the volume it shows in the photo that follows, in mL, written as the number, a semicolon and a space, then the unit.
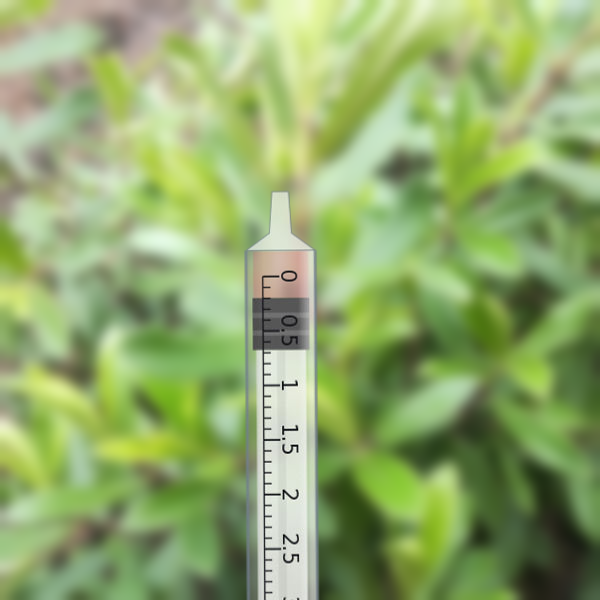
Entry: 0.2; mL
